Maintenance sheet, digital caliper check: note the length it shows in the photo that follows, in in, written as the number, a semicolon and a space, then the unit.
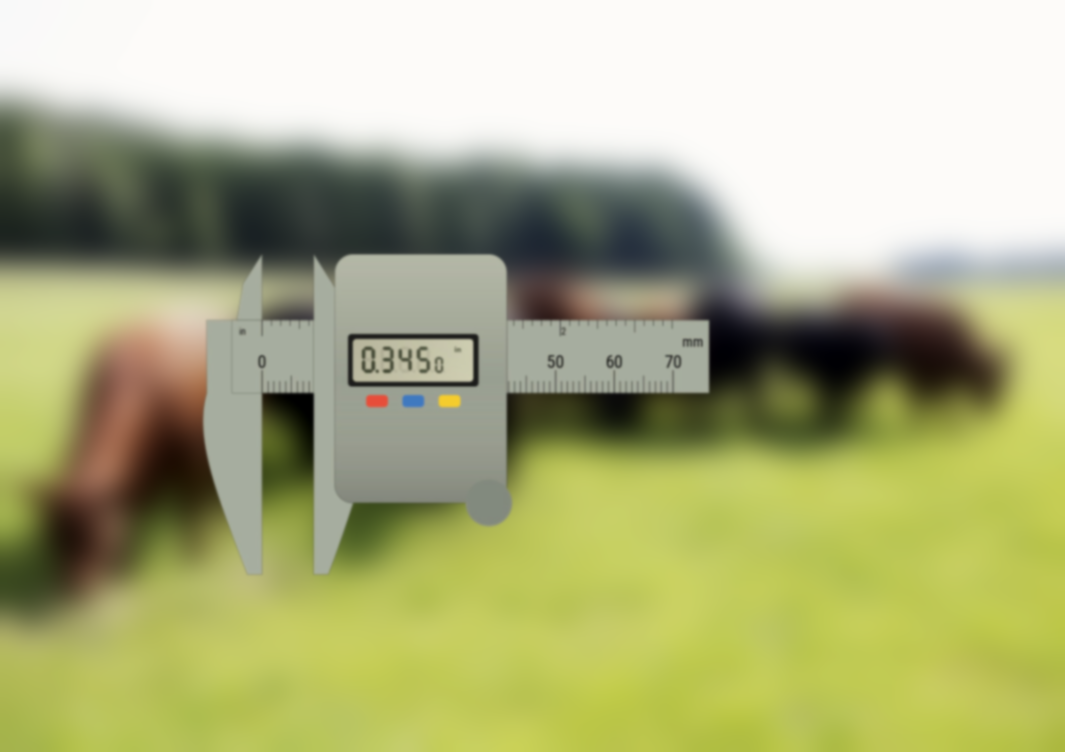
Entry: 0.3450; in
